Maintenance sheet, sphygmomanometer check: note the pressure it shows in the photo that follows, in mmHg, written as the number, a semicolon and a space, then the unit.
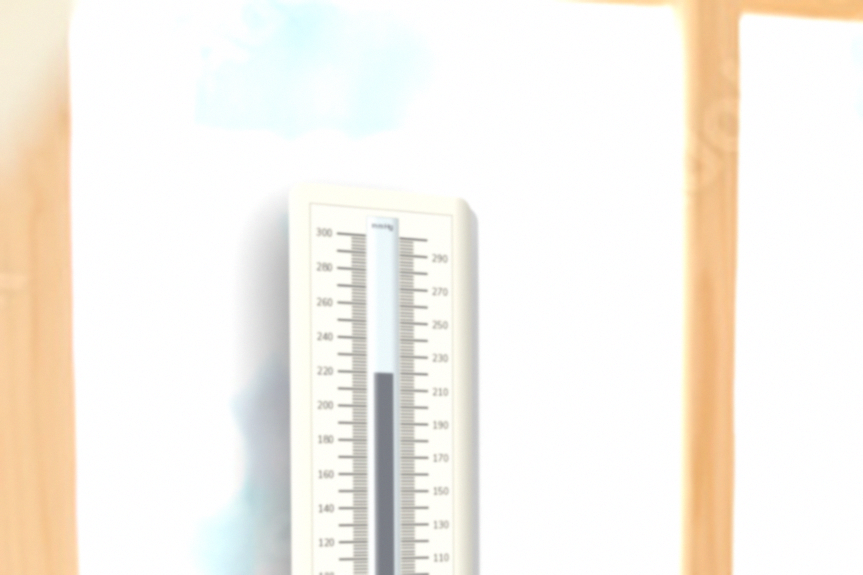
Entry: 220; mmHg
